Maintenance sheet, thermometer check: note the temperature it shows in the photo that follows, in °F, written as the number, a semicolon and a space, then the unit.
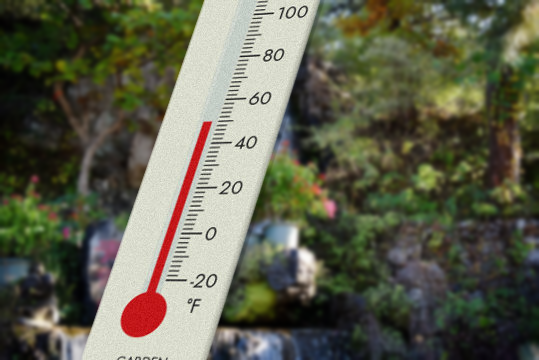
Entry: 50; °F
